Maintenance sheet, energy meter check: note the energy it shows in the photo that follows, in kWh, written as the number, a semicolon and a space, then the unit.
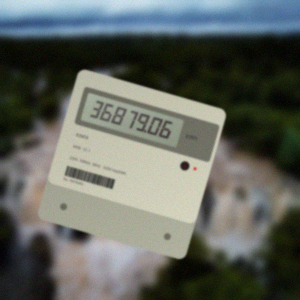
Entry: 36879.06; kWh
